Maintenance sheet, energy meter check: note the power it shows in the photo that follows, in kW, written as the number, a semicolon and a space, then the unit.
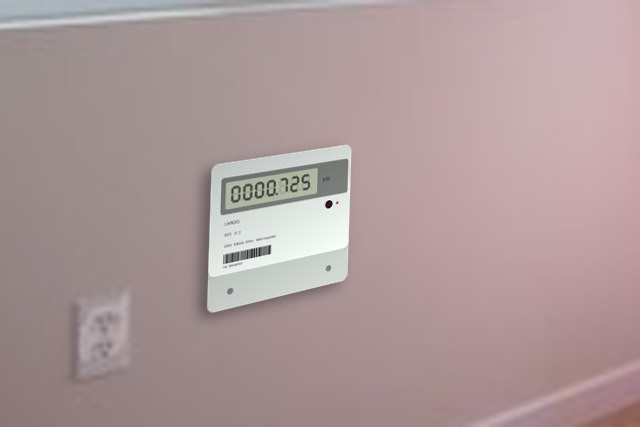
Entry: 0.725; kW
